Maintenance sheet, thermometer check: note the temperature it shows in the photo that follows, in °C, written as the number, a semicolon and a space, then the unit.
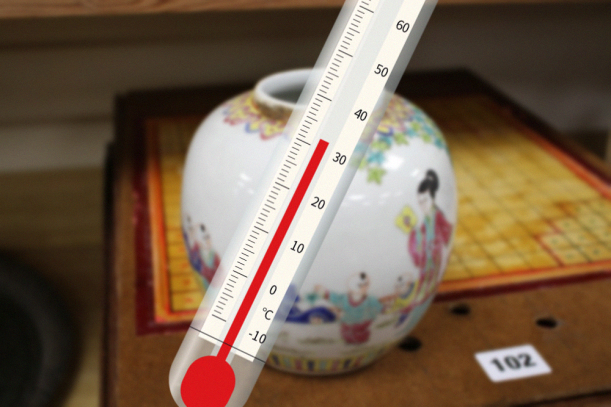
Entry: 32; °C
